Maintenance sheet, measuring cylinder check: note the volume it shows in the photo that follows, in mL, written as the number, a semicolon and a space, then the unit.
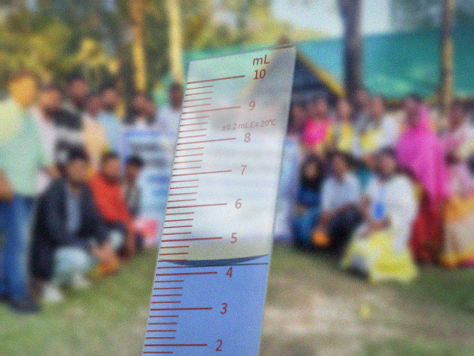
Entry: 4.2; mL
